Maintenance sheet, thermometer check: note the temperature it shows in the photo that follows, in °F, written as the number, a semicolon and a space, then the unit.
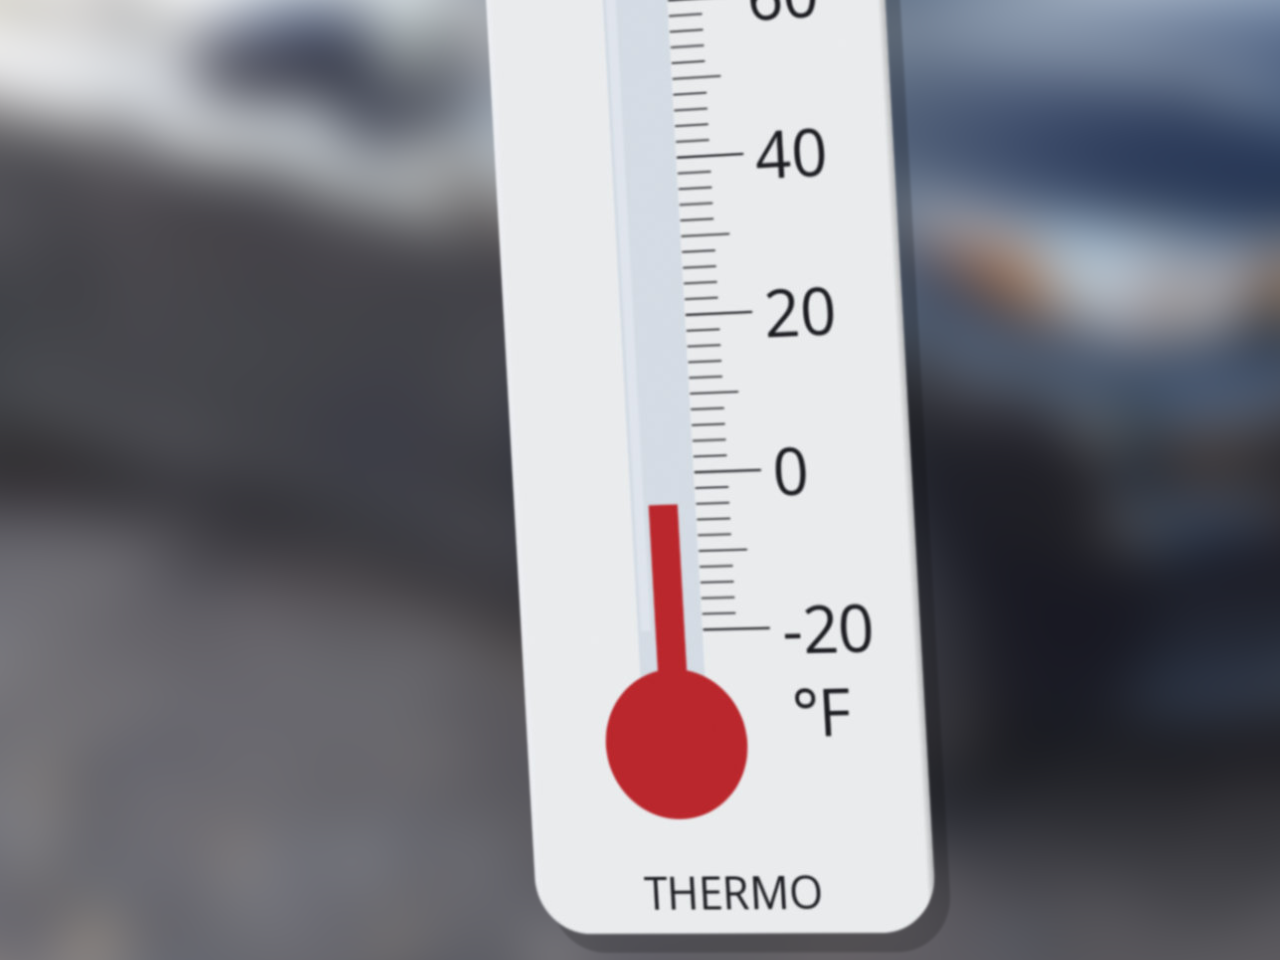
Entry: -4; °F
